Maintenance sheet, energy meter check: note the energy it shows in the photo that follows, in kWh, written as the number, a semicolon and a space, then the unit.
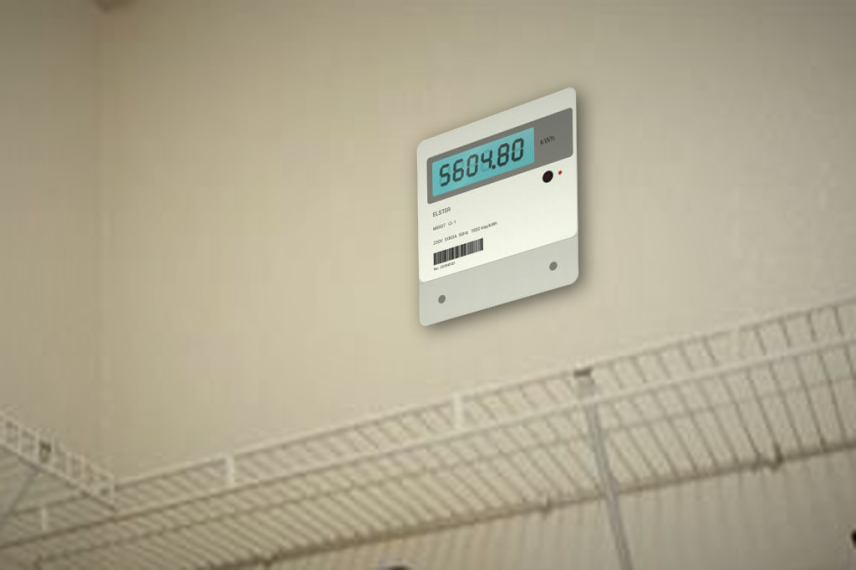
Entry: 5604.80; kWh
